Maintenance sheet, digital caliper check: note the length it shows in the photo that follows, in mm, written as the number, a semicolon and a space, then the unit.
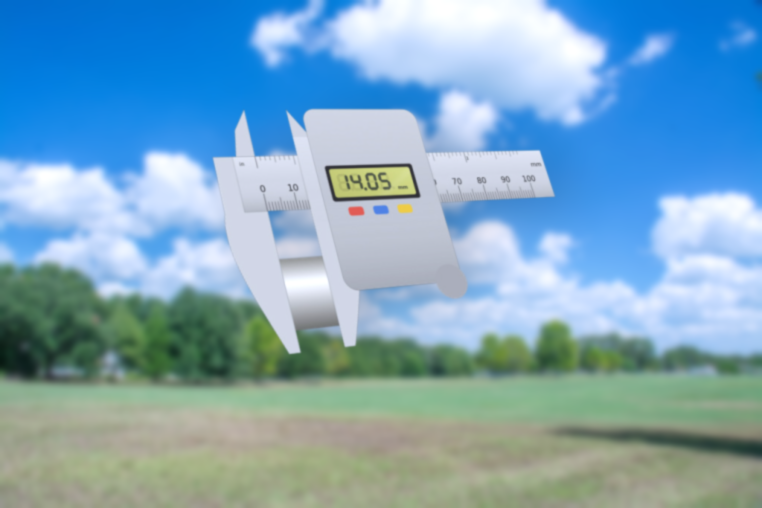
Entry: 14.05; mm
